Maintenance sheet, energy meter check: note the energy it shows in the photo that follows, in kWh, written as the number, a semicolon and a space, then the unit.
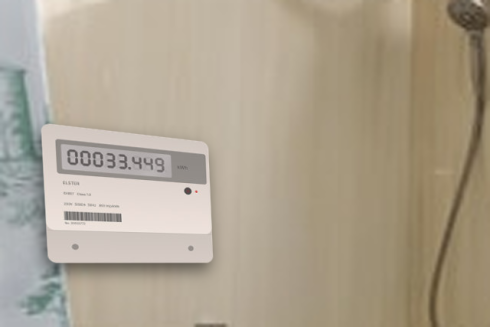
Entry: 33.449; kWh
